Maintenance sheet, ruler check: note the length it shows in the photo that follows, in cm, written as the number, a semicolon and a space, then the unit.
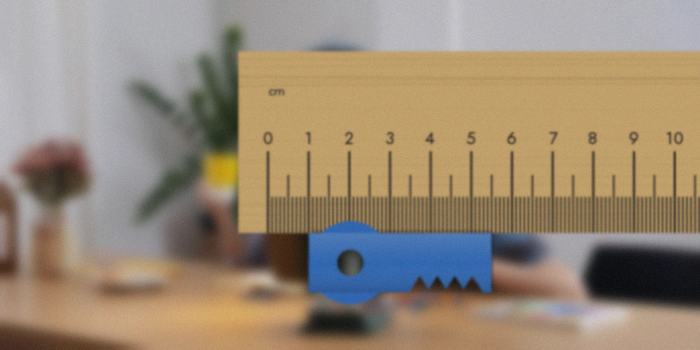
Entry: 4.5; cm
